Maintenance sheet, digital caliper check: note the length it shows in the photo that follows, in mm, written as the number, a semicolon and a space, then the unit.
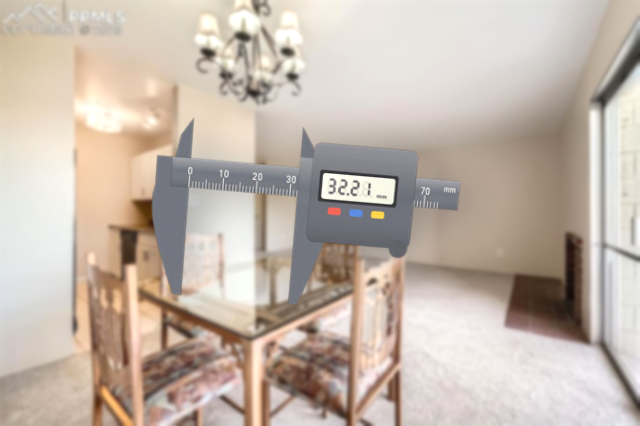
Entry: 32.21; mm
